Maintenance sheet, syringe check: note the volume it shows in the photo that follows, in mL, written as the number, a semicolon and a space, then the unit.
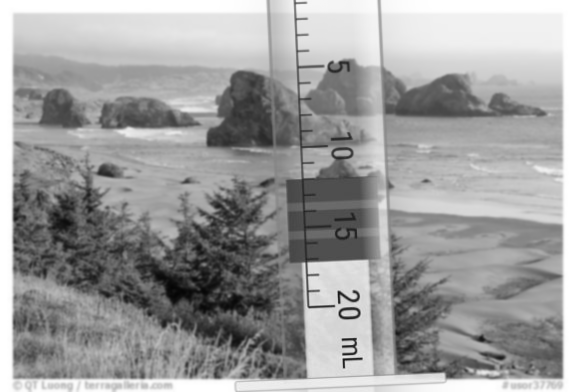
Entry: 12; mL
